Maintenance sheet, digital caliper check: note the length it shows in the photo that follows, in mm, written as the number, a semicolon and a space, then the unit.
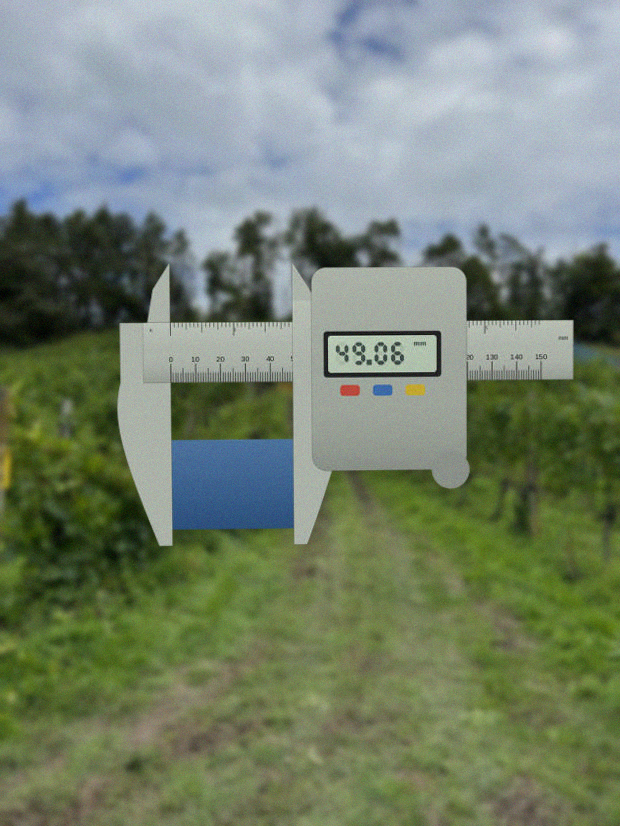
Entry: 49.06; mm
